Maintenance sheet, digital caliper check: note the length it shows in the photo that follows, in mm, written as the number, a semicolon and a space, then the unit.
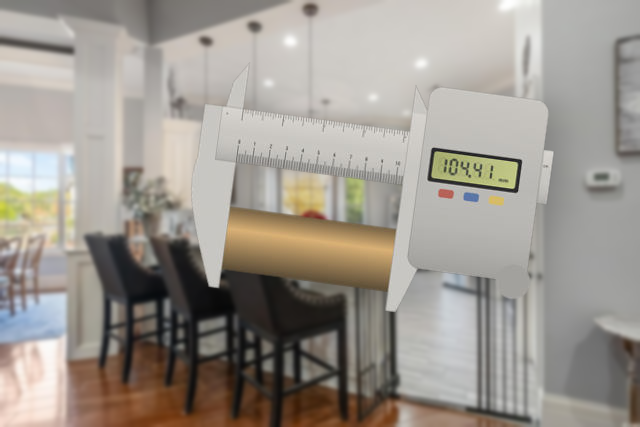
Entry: 104.41; mm
